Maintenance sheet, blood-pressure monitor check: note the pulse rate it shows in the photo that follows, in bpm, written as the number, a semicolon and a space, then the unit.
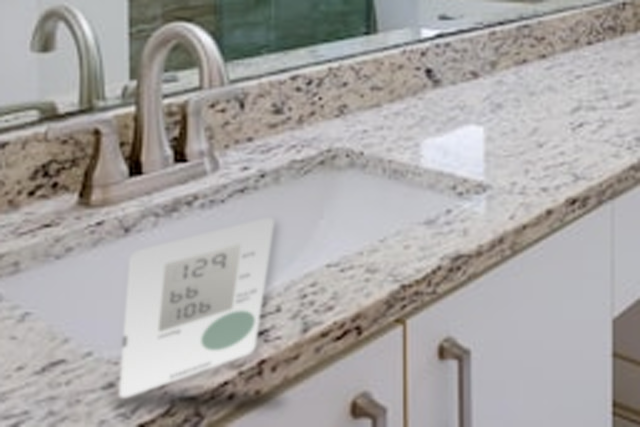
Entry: 106; bpm
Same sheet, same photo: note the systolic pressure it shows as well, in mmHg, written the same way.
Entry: 129; mmHg
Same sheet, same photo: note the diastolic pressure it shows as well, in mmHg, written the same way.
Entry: 66; mmHg
